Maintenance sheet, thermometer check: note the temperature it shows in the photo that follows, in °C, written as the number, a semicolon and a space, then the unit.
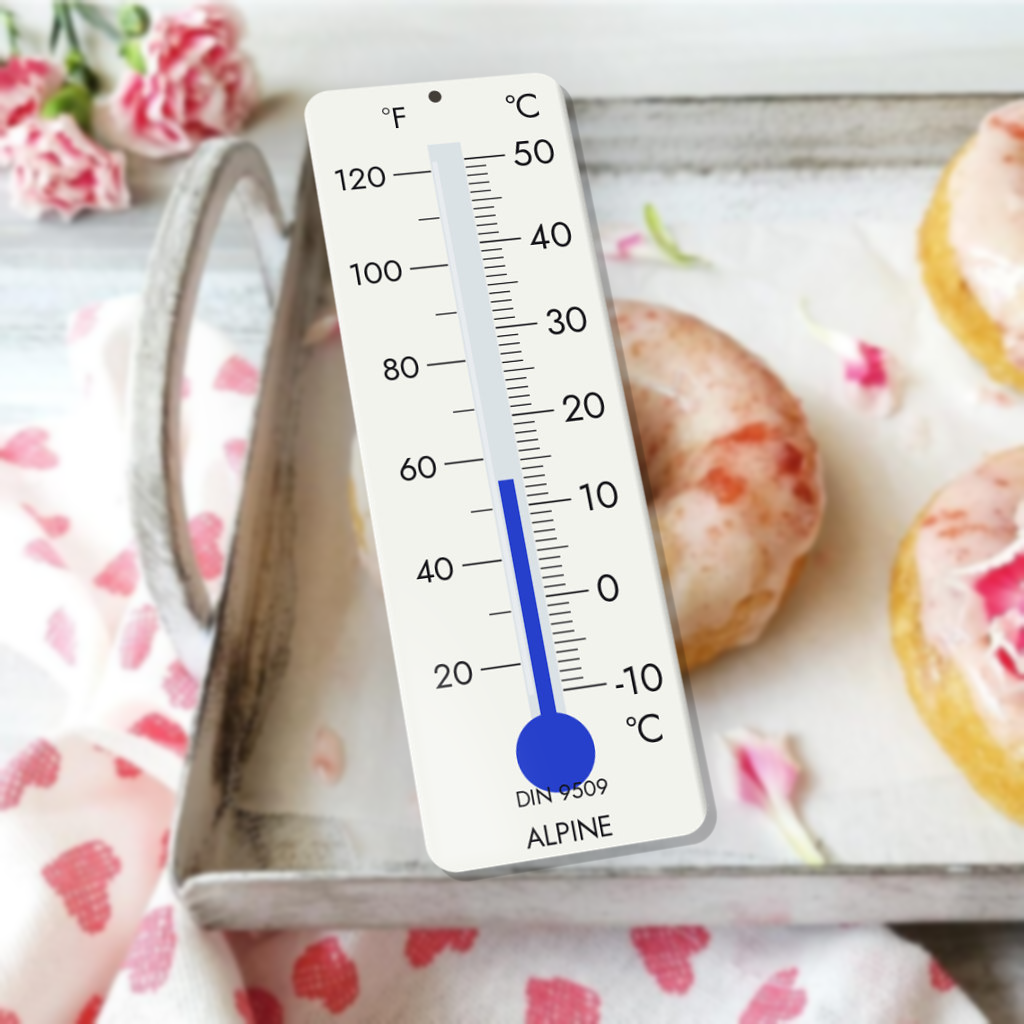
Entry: 13; °C
